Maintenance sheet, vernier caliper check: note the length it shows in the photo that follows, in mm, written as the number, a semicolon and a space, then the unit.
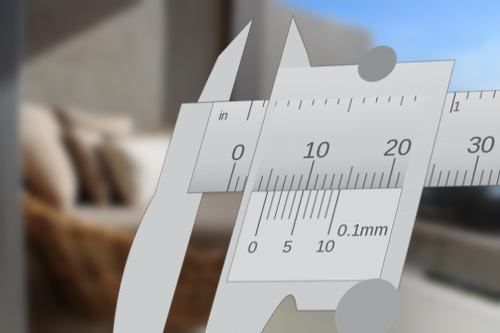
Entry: 5.2; mm
